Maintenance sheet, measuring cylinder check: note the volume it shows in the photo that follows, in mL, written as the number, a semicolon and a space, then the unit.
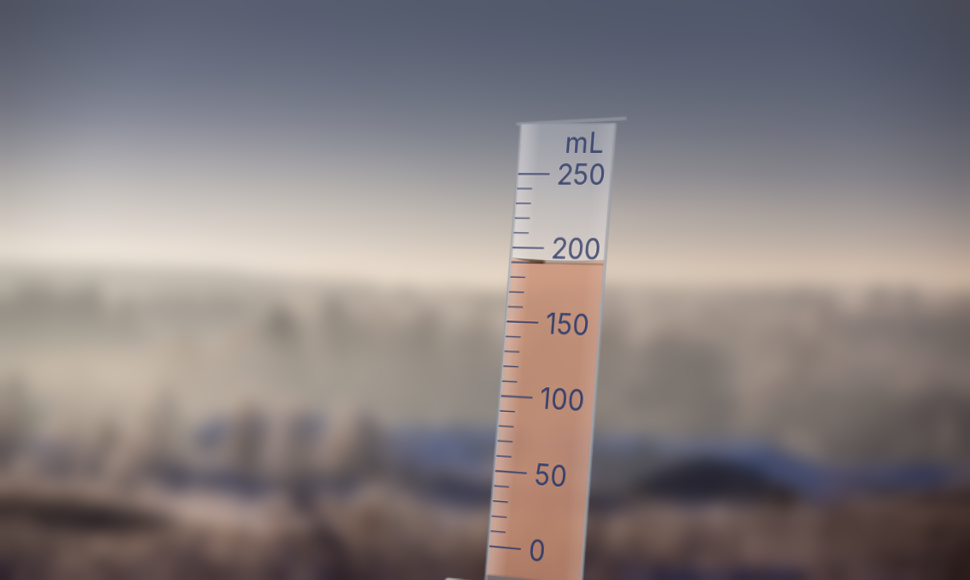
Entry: 190; mL
